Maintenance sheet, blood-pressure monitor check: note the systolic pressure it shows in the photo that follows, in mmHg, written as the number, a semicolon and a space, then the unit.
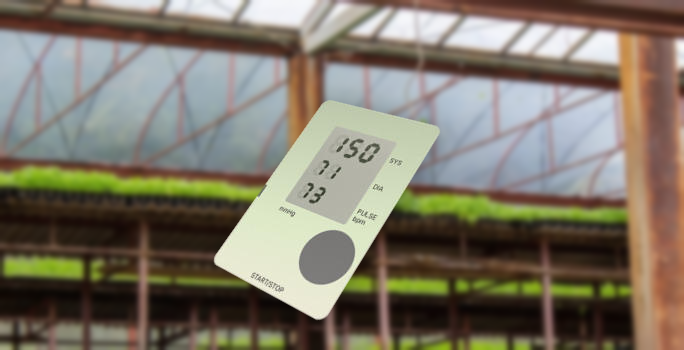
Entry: 150; mmHg
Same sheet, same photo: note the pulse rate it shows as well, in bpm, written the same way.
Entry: 73; bpm
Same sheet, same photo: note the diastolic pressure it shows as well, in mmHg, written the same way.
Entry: 71; mmHg
